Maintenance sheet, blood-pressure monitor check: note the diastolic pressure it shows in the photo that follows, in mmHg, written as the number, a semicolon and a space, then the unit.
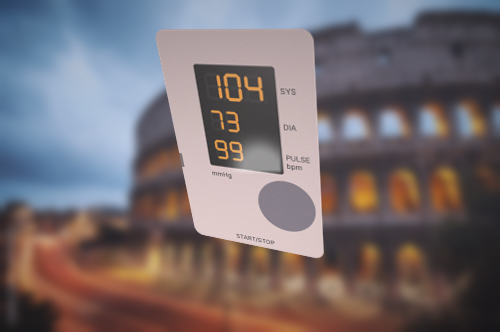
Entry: 73; mmHg
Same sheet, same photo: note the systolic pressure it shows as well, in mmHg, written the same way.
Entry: 104; mmHg
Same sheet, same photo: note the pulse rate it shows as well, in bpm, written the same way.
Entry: 99; bpm
